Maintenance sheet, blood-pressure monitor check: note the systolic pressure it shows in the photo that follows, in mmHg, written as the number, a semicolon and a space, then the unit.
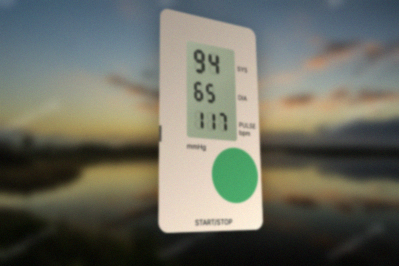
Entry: 94; mmHg
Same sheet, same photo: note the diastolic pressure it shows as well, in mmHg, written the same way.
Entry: 65; mmHg
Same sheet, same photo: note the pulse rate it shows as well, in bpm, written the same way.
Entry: 117; bpm
